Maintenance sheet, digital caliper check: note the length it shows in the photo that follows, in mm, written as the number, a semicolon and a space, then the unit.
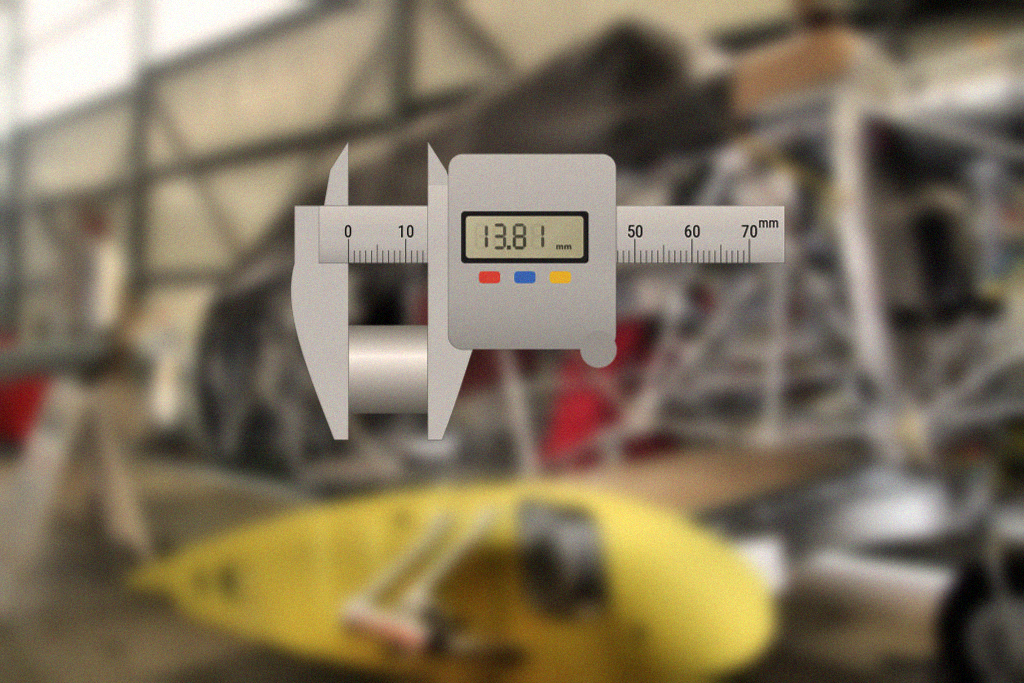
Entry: 13.81; mm
